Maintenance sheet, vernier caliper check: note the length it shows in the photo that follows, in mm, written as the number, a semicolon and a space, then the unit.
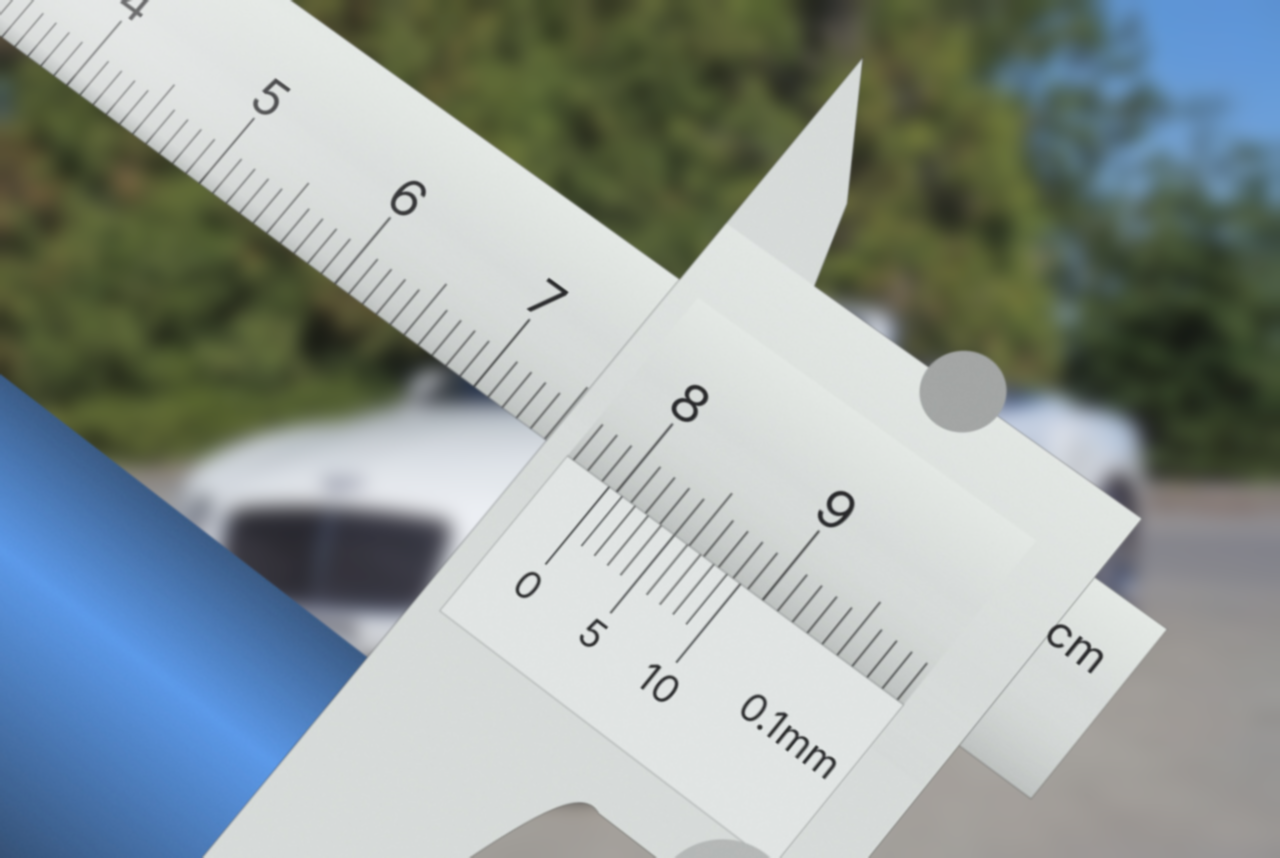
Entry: 79.5; mm
